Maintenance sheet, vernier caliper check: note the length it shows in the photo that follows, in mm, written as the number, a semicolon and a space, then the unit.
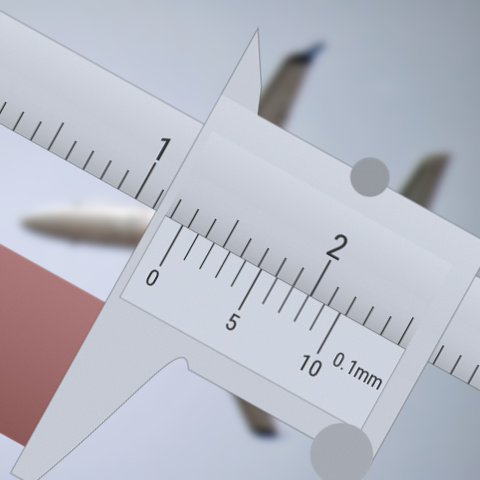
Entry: 12.7; mm
